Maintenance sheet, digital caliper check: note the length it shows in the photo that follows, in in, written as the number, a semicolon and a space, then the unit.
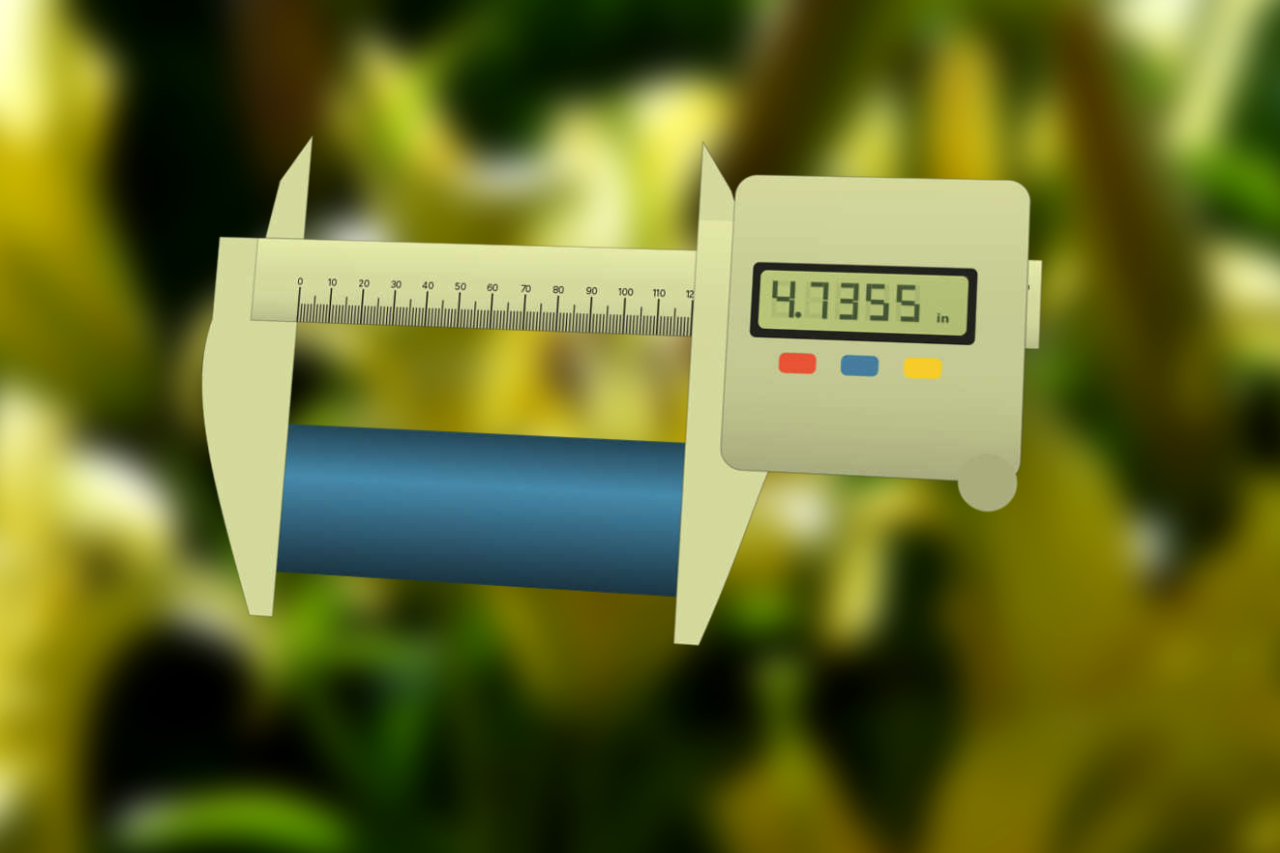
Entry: 4.7355; in
